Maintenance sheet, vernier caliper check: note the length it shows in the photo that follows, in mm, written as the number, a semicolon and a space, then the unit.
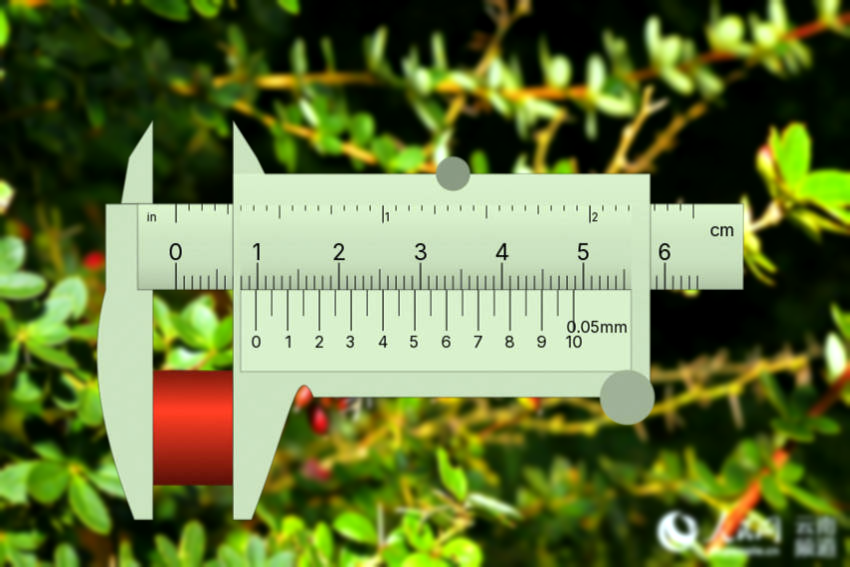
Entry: 9.8; mm
